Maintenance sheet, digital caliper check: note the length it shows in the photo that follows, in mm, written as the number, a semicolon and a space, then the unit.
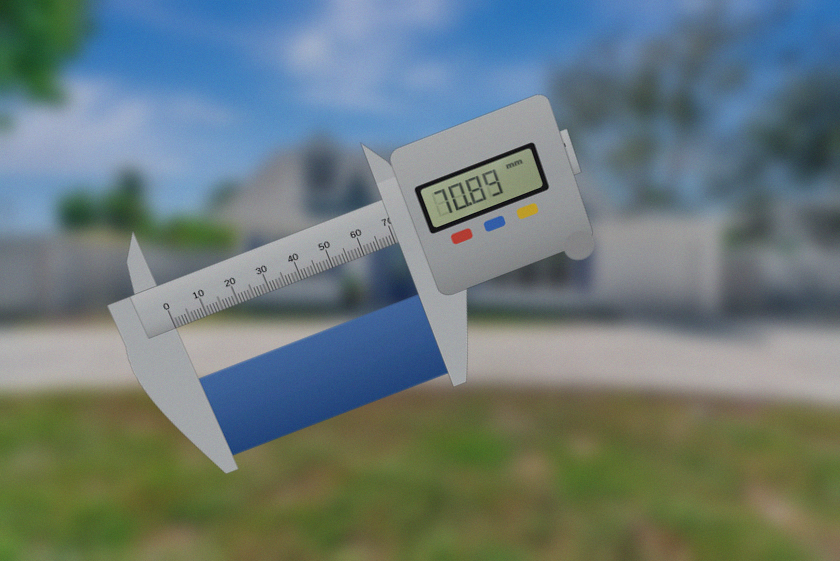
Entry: 70.89; mm
